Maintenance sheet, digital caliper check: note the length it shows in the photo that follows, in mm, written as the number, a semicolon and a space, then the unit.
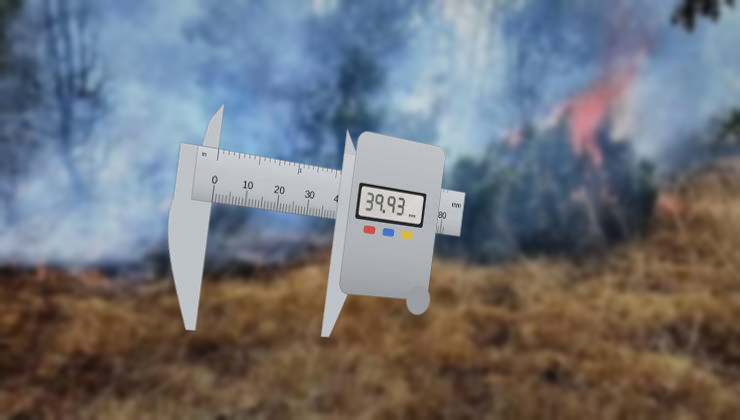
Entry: 39.93; mm
